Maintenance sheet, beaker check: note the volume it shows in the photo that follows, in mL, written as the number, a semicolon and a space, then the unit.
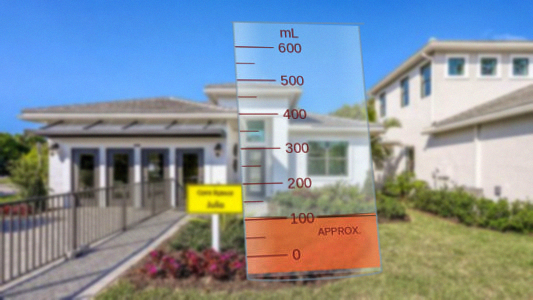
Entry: 100; mL
